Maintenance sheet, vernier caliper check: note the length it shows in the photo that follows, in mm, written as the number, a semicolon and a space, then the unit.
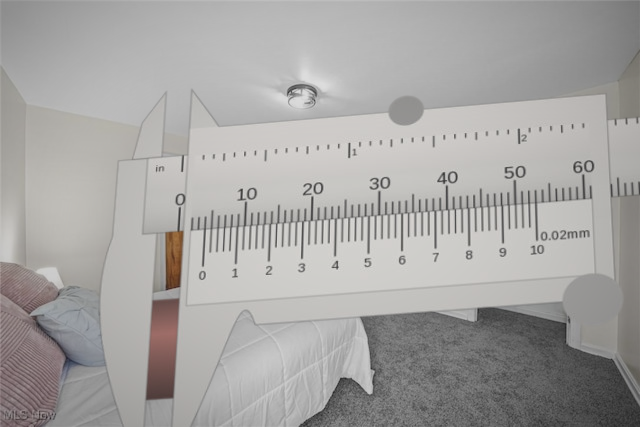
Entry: 4.0; mm
